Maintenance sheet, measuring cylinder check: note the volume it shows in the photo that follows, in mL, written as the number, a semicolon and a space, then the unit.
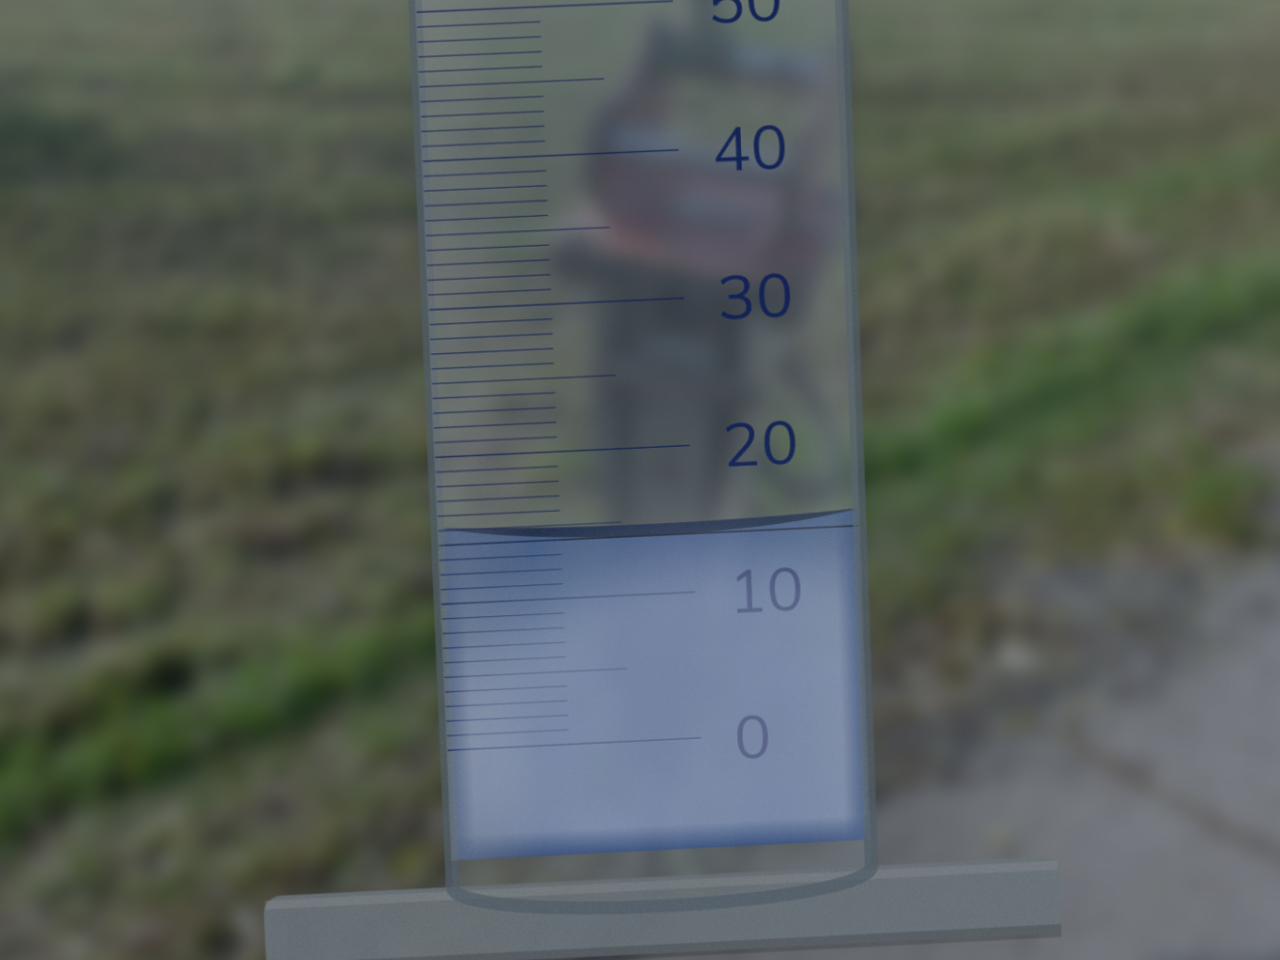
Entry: 14; mL
